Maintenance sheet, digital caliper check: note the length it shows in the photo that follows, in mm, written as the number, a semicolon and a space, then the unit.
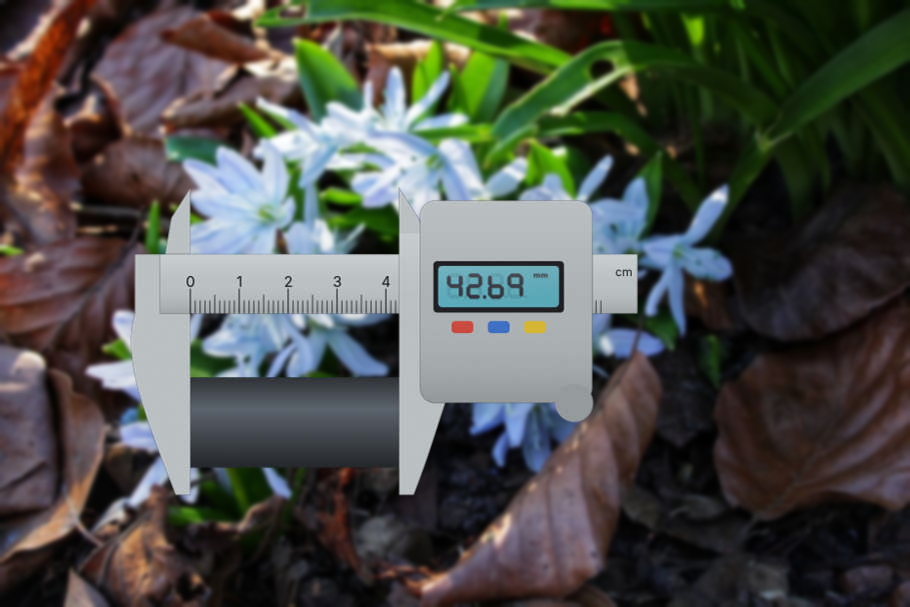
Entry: 42.69; mm
